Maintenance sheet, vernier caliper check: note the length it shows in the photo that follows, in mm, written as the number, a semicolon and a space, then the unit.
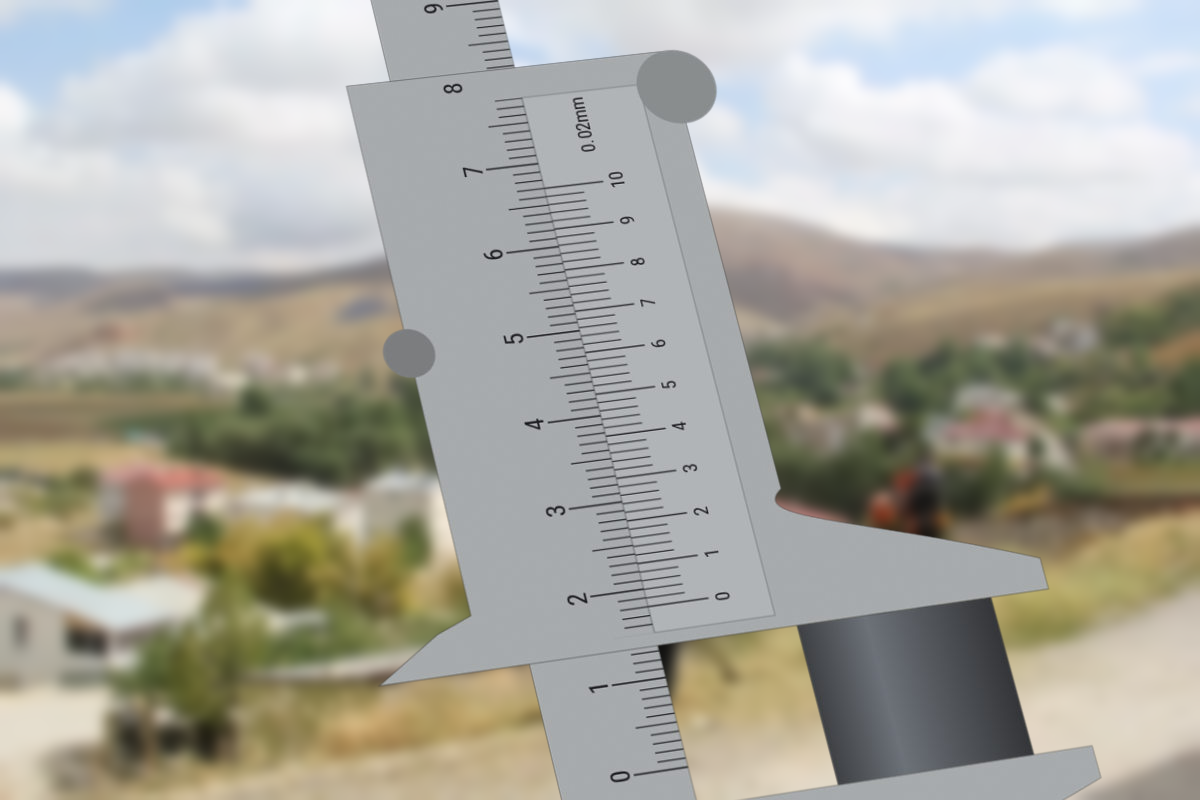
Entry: 18.0; mm
